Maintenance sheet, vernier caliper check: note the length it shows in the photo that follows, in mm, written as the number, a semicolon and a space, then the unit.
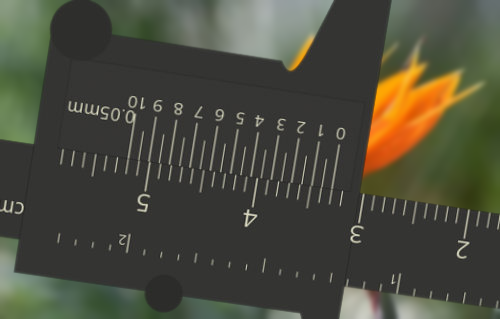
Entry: 33.0; mm
